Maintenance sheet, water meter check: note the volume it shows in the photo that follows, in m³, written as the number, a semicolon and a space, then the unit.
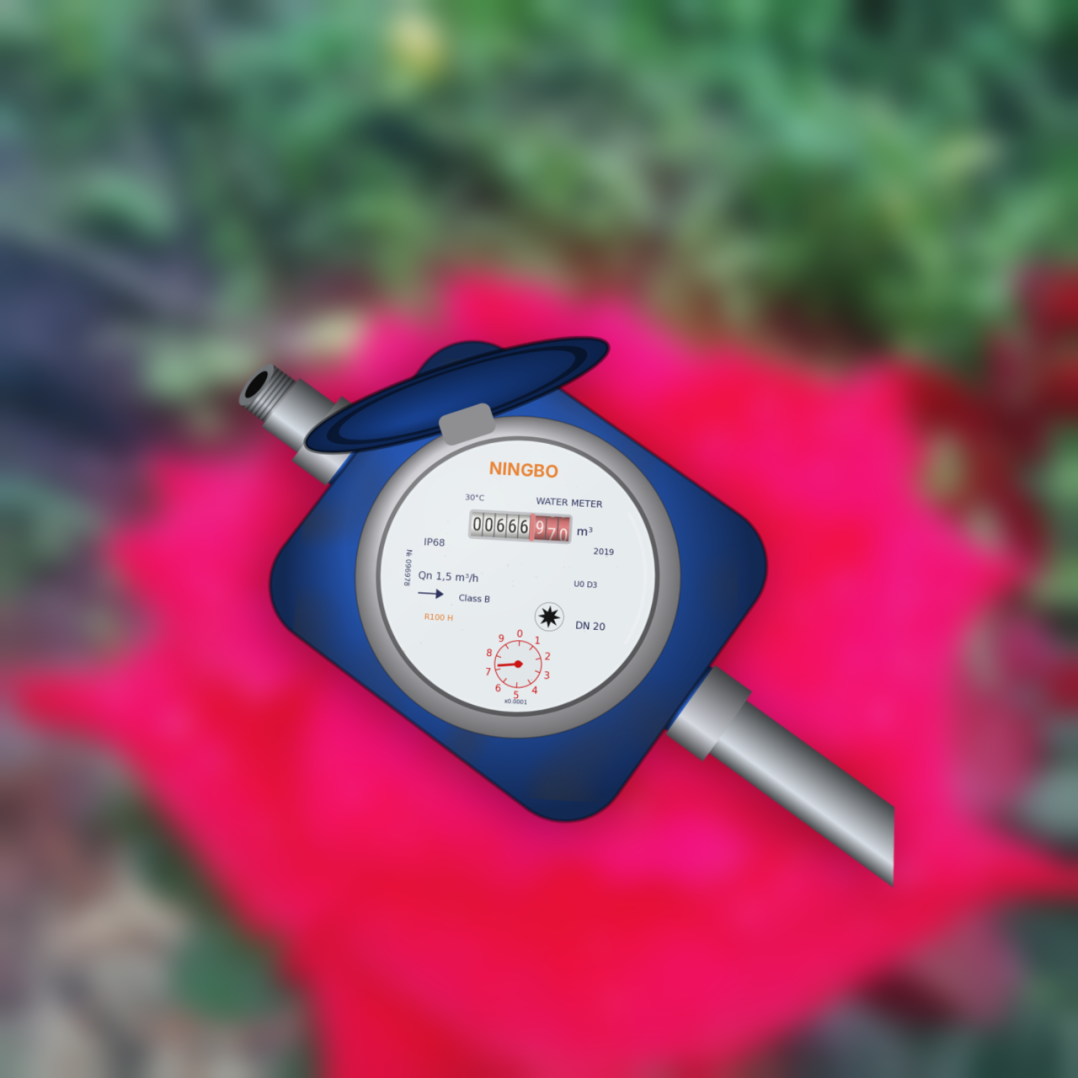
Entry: 666.9697; m³
